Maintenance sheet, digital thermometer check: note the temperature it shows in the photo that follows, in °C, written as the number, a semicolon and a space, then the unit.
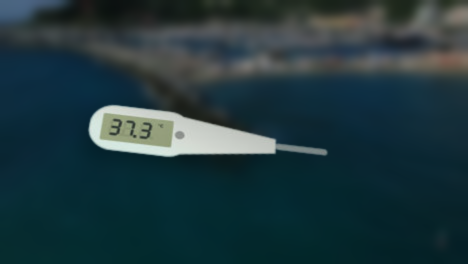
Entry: 37.3; °C
